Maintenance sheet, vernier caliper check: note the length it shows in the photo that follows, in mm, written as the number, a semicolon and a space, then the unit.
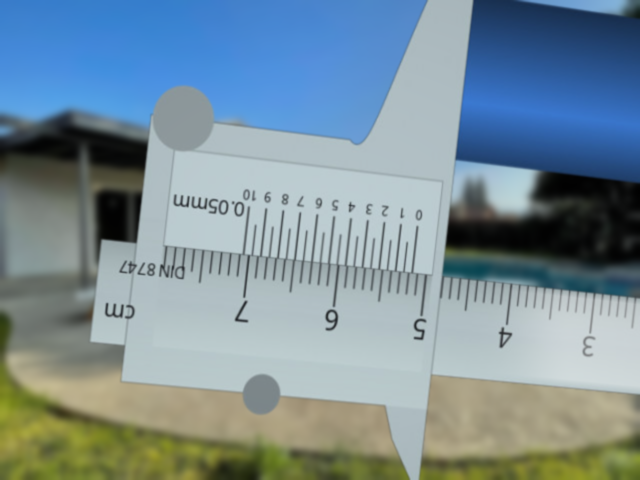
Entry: 51.6; mm
